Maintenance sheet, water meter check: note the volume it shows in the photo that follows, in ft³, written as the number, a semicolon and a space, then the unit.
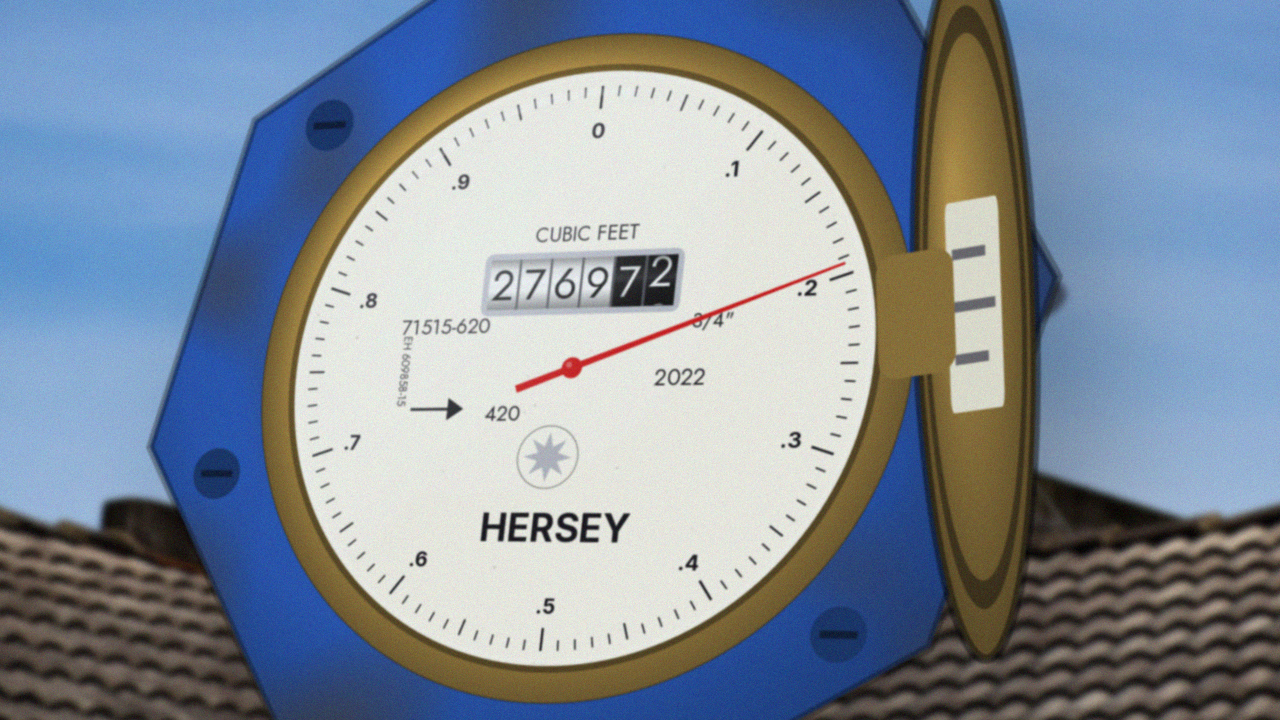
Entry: 276972.19; ft³
